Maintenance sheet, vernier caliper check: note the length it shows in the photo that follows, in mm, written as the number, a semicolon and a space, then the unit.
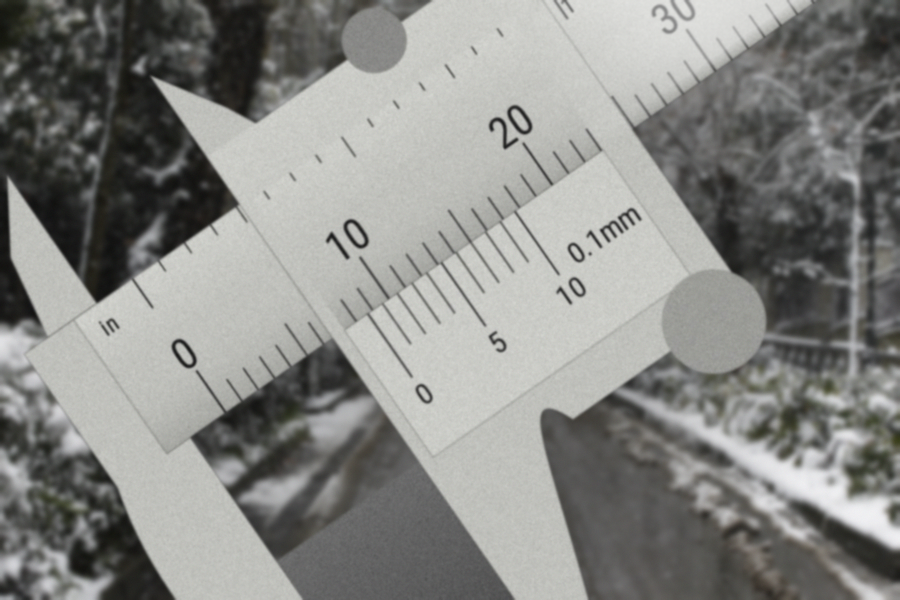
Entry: 8.7; mm
